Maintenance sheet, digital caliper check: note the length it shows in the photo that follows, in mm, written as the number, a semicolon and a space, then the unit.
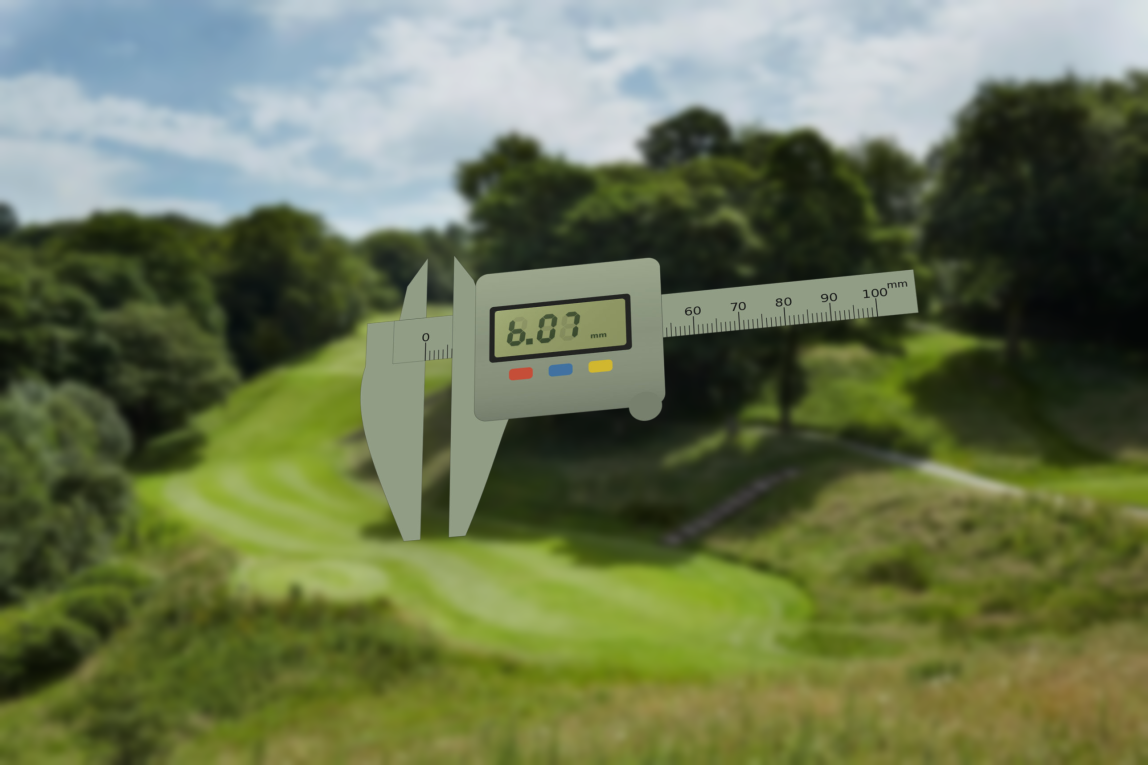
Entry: 6.07; mm
